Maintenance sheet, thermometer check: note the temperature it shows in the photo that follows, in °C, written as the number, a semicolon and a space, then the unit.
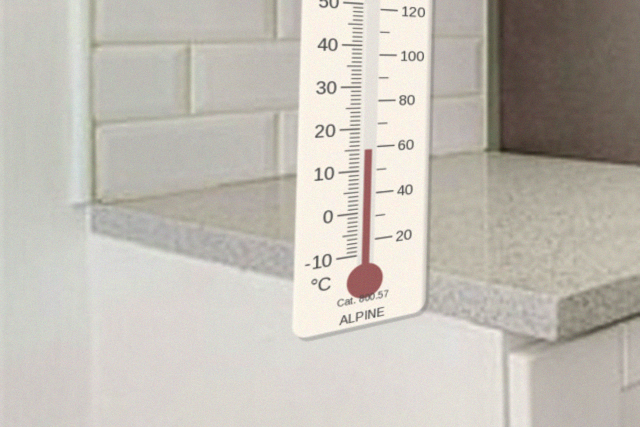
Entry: 15; °C
